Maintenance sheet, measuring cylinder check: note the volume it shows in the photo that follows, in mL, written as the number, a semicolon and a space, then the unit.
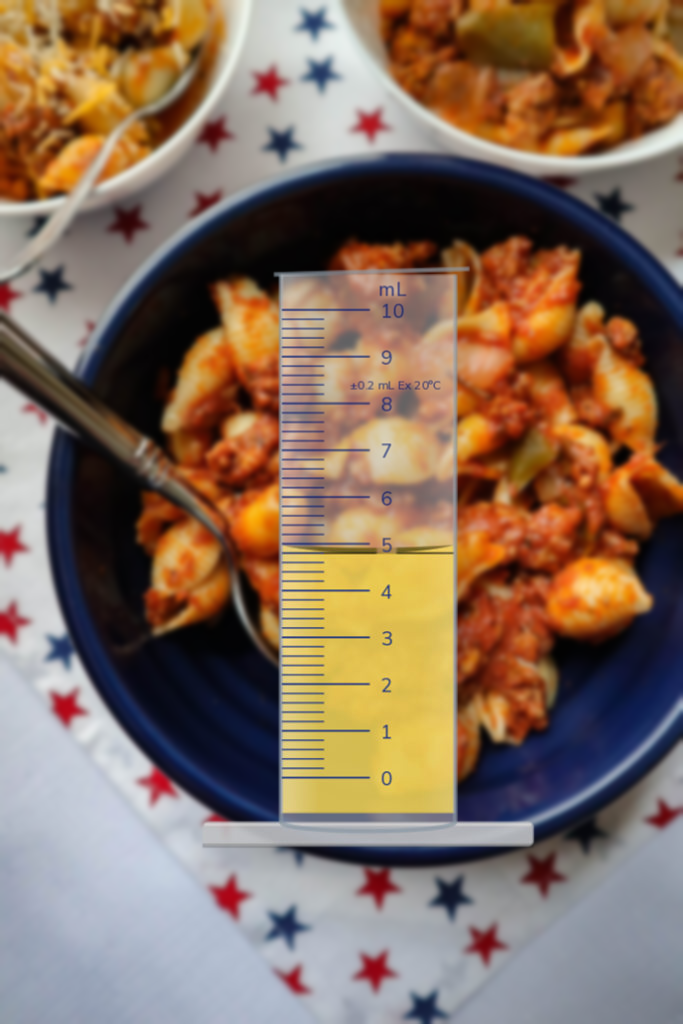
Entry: 4.8; mL
